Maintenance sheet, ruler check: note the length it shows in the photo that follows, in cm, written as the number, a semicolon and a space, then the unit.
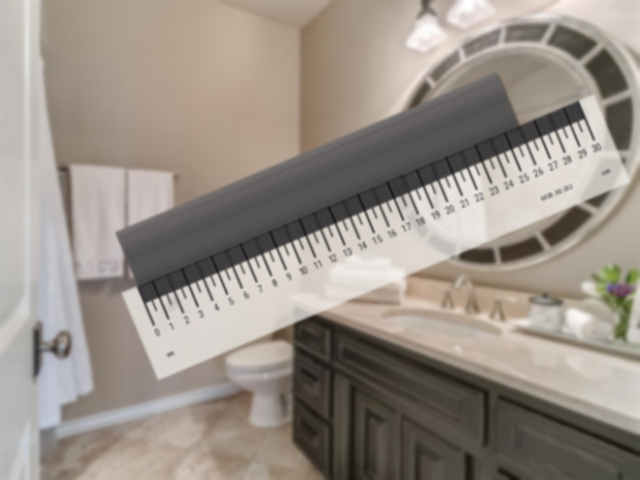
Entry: 26; cm
